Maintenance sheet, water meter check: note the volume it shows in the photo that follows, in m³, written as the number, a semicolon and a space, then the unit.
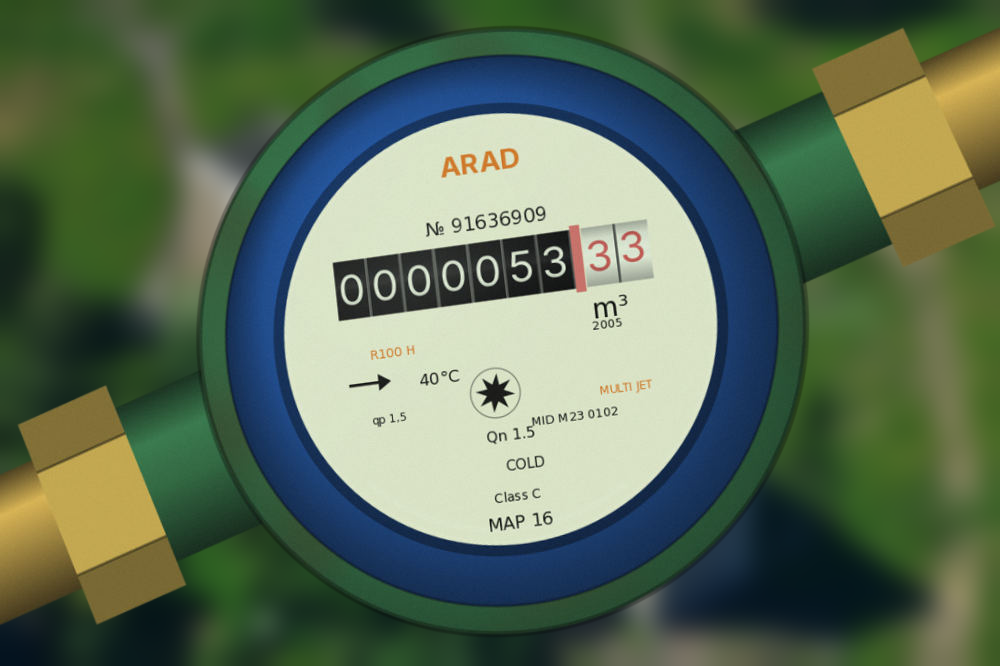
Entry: 53.33; m³
